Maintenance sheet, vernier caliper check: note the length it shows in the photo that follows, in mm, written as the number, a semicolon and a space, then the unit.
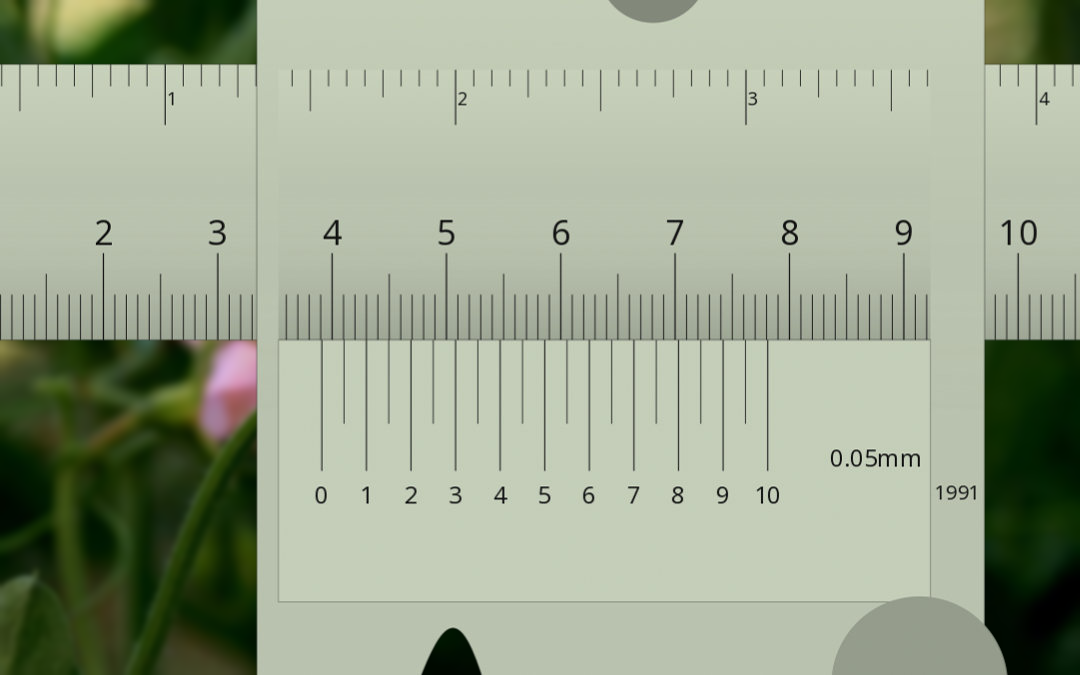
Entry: 39.1; mm
